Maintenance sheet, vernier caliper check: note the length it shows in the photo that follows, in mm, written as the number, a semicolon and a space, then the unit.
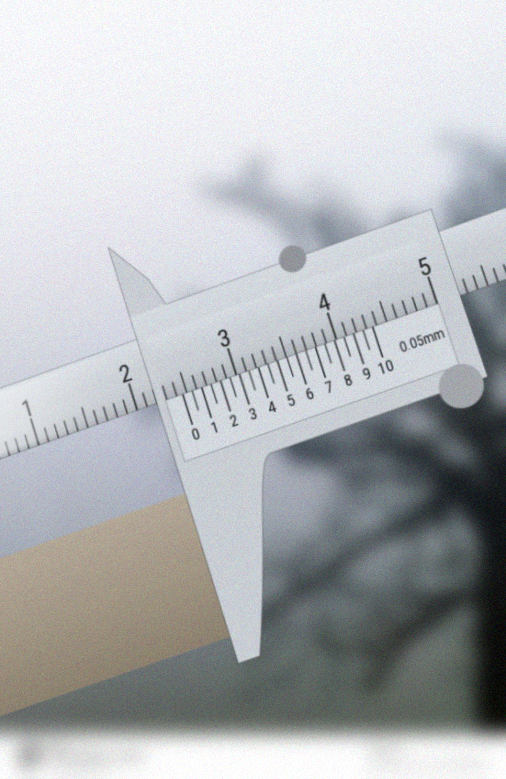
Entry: 24.6; mm
